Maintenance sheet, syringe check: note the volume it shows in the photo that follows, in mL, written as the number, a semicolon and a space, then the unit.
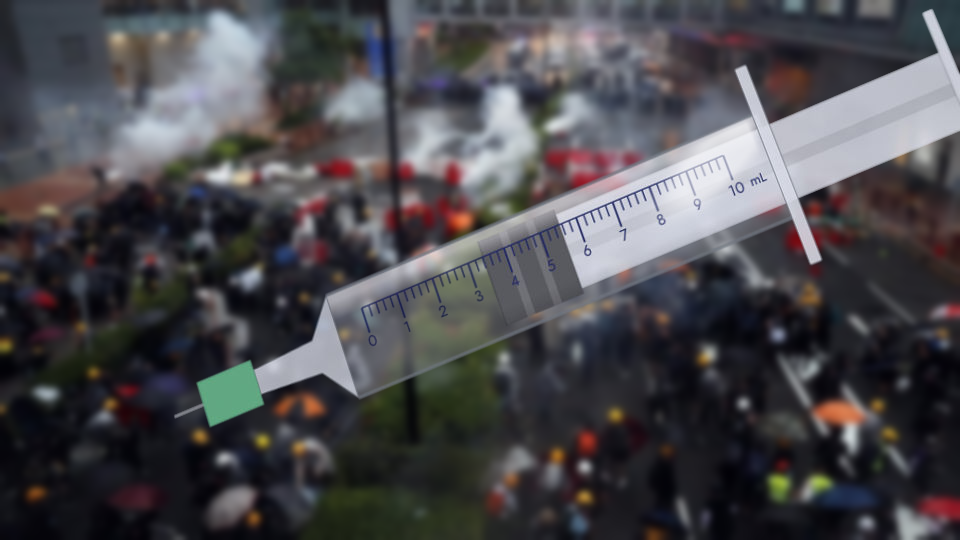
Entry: 3.4; mL
